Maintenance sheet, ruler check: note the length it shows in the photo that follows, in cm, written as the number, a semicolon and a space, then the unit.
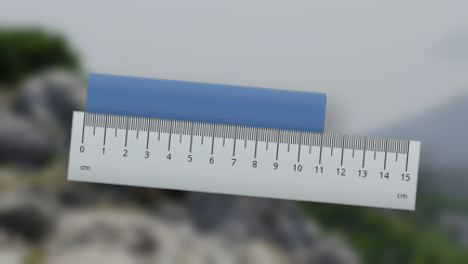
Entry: 11; cm
